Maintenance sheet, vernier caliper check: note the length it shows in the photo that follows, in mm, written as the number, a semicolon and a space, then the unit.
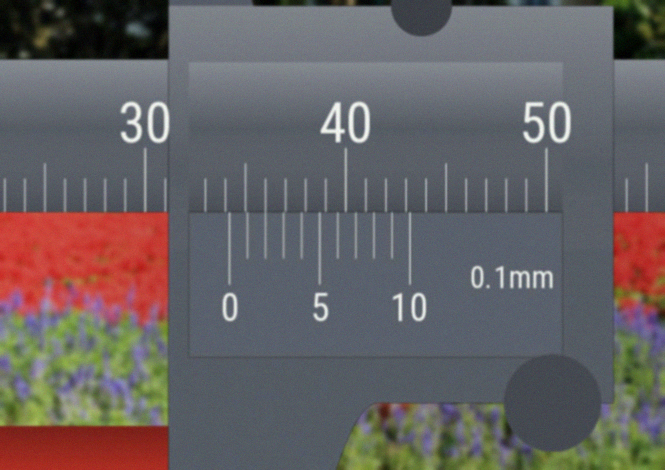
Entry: 34.2; mm
